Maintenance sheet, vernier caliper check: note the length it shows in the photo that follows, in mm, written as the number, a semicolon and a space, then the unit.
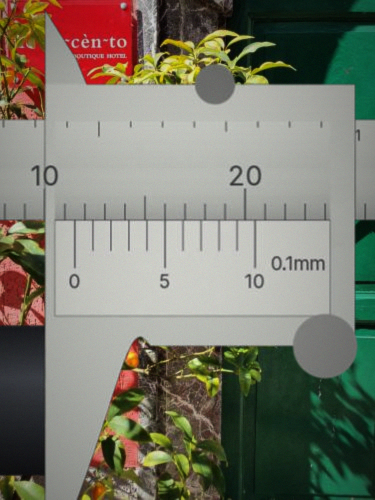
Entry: 11.5; mm
